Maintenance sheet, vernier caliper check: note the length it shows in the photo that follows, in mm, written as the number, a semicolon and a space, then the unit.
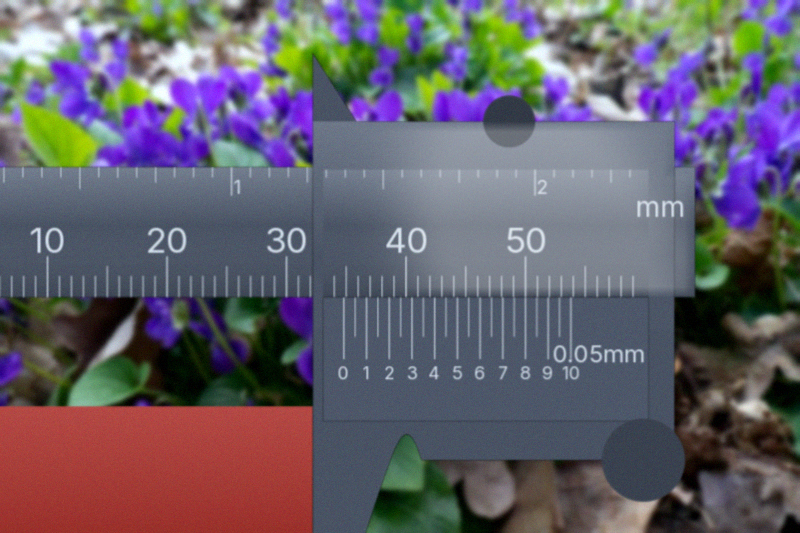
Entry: 34.8; mm
